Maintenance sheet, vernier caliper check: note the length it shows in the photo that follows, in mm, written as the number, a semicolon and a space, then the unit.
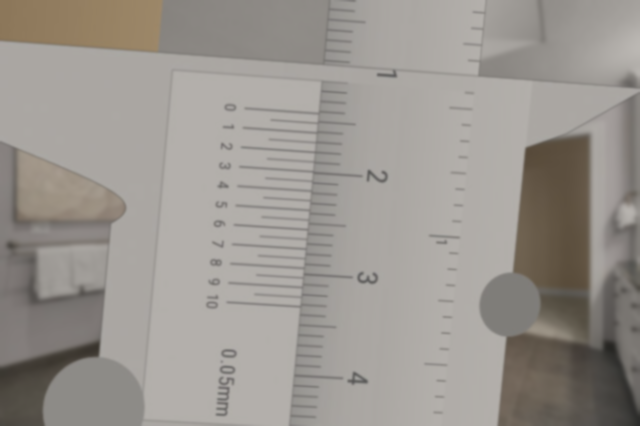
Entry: 14.2; mm
